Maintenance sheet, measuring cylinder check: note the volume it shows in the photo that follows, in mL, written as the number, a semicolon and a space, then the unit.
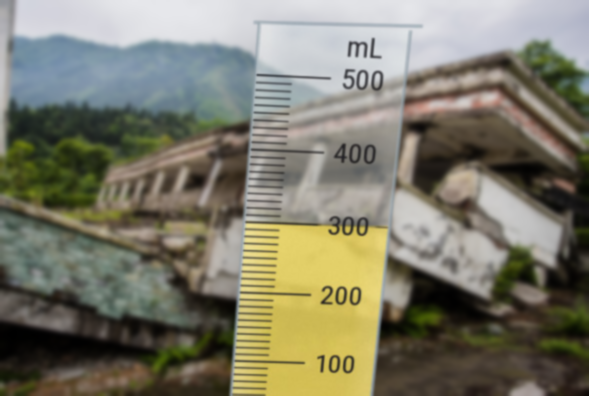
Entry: 300; mL
